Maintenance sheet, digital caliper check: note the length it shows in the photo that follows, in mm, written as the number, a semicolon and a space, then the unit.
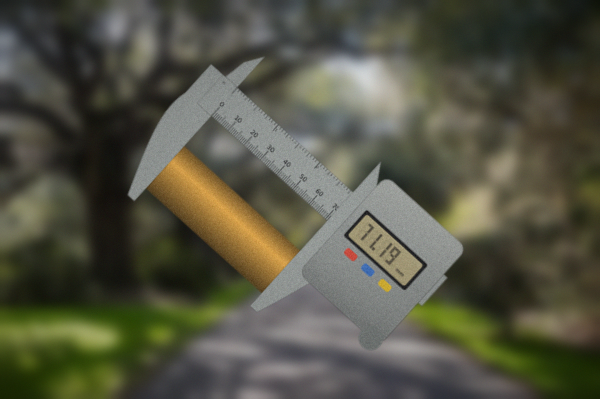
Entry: 71.19; mm
